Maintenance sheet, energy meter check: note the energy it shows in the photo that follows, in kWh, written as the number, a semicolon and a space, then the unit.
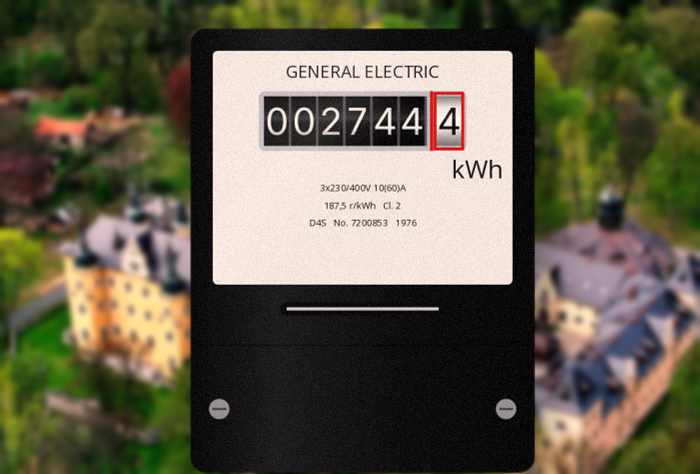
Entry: 2744.4; kWh
